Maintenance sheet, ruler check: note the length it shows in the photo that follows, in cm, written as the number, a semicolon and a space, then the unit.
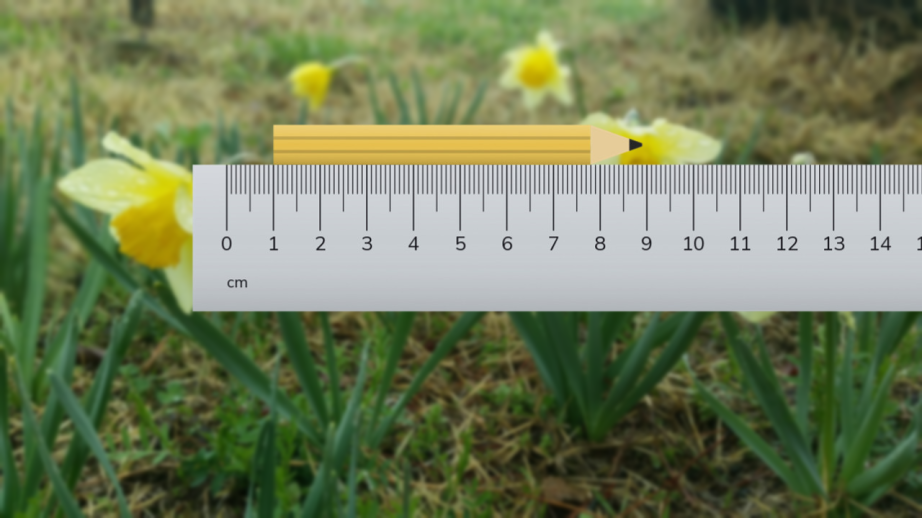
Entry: 7.9; cm
